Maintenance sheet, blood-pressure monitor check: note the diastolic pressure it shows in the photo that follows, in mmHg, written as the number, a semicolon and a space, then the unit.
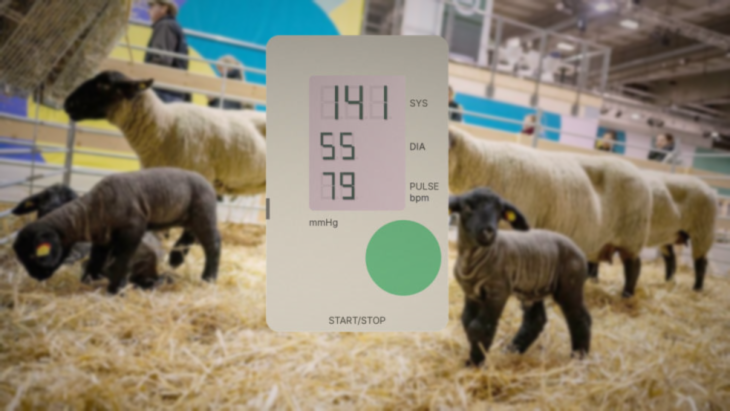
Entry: 55; mmHg
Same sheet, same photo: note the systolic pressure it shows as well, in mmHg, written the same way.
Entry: 141; mmHg
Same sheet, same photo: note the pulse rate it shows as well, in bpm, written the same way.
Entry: 79; bpm
